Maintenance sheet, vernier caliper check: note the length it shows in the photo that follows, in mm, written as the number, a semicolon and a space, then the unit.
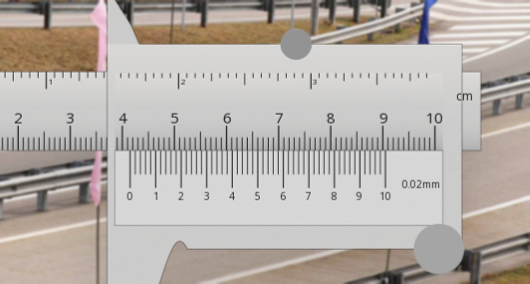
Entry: 41.5; mm
